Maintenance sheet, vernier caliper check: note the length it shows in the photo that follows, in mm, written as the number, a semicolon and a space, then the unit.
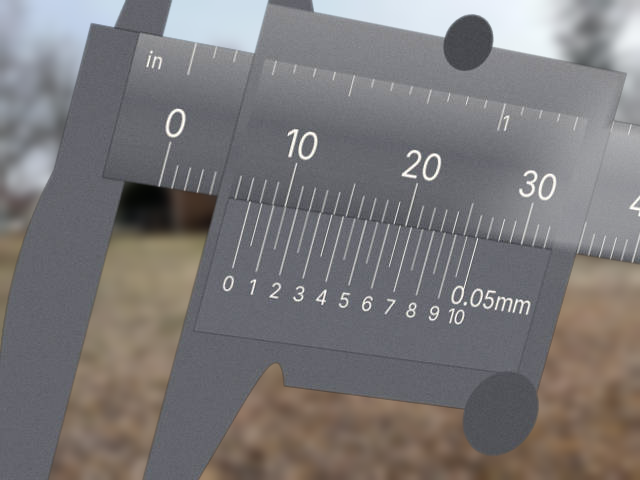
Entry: 7.2; mm
